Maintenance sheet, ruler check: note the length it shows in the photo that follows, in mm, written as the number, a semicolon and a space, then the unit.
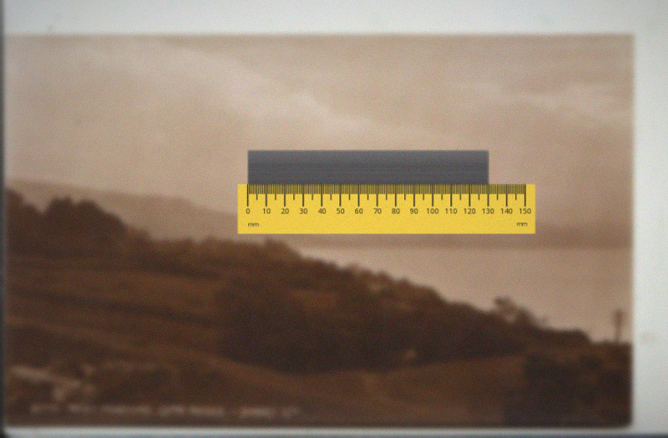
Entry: 130; mm
